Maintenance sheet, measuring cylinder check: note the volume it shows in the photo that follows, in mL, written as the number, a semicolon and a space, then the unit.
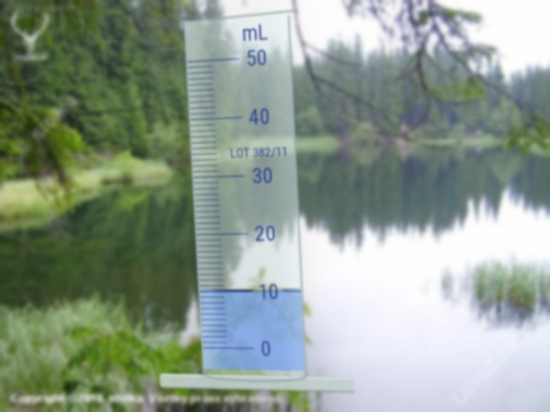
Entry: 10; mL
